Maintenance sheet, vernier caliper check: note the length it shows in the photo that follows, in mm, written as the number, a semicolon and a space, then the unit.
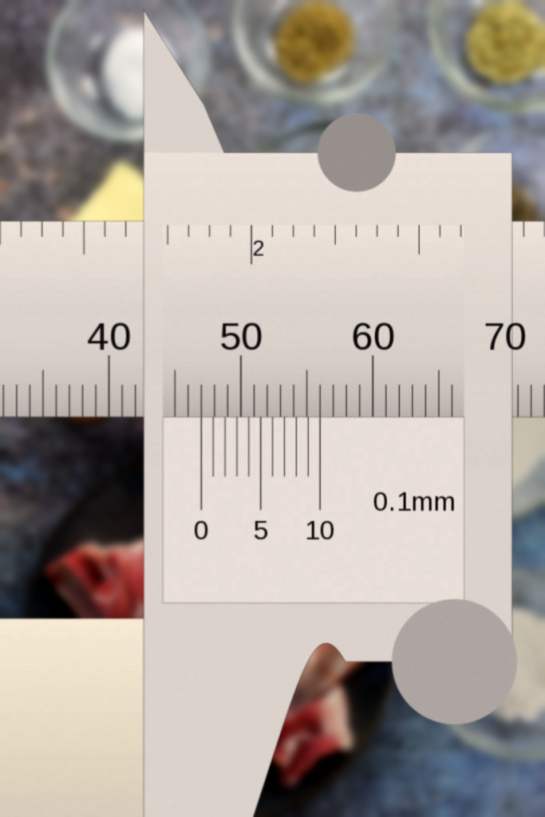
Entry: 47.0; mm
